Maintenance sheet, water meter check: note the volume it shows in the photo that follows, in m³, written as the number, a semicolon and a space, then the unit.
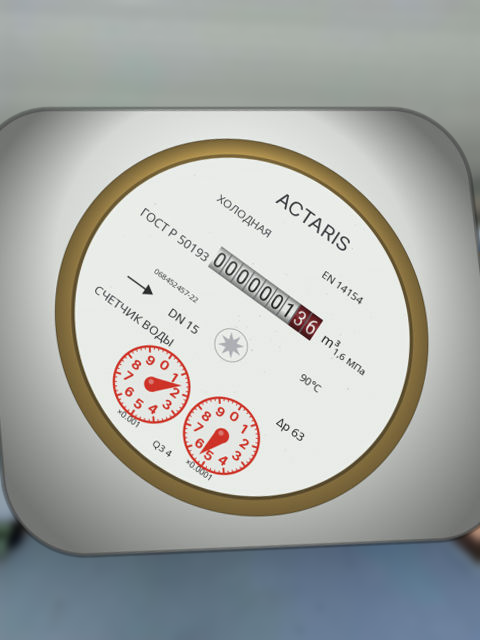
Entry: 1.3615; m³
